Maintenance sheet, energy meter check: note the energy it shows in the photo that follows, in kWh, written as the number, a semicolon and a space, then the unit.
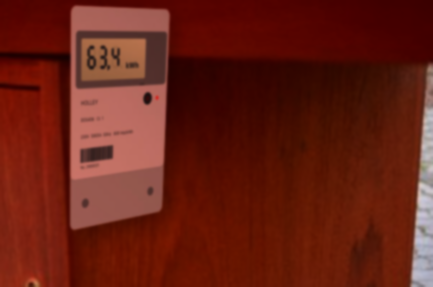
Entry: 63.4; kWh
